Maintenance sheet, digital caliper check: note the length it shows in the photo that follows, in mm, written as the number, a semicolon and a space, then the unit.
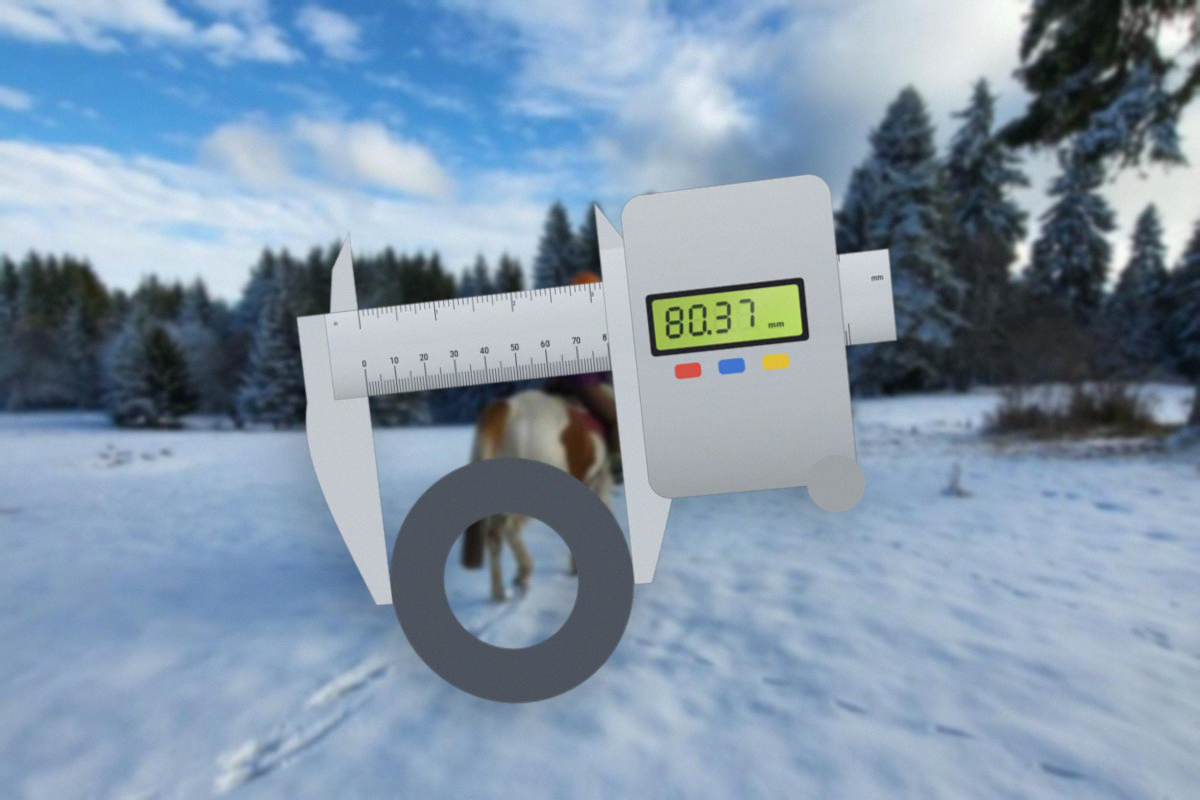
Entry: 80.37; mm
